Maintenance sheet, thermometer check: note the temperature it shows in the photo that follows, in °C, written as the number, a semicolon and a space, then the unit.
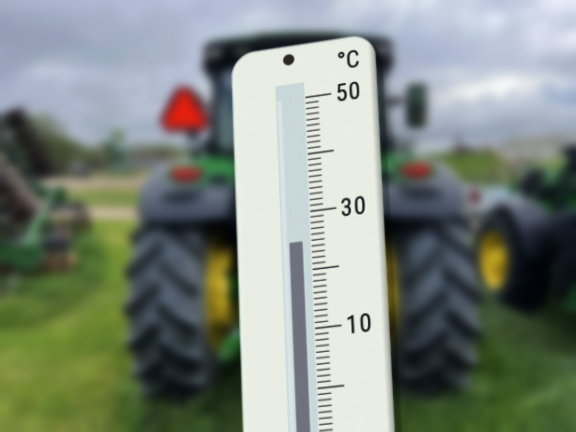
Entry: 25; °C
